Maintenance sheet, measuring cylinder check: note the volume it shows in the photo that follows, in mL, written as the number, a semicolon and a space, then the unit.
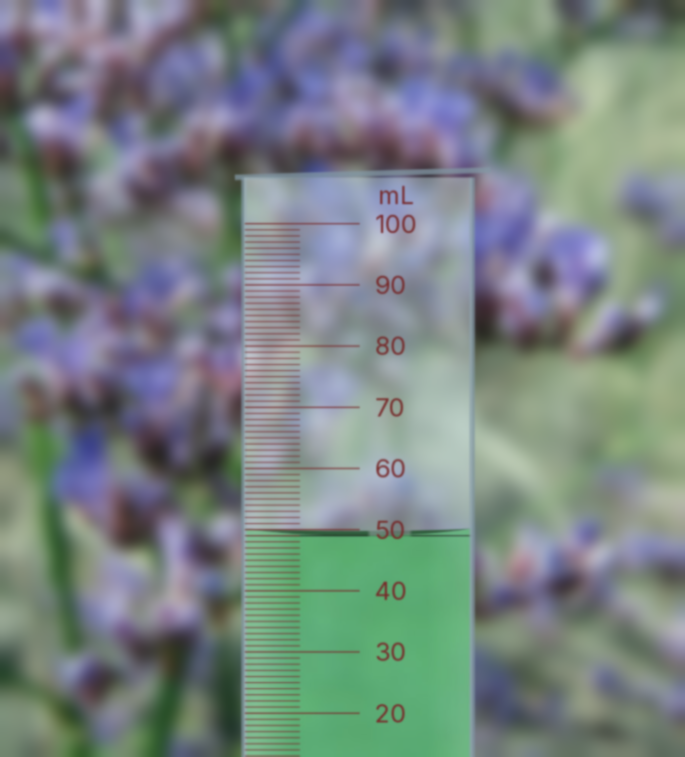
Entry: 49; mL
